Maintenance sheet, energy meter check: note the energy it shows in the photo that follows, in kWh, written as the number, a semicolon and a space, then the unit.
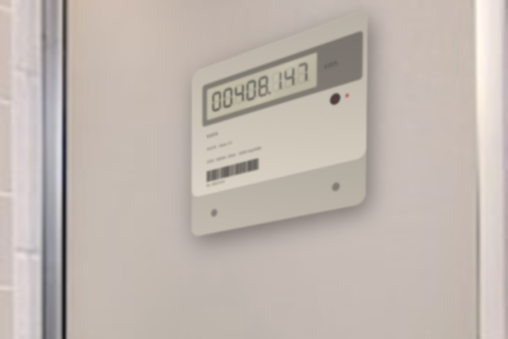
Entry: 408.147; kWh
